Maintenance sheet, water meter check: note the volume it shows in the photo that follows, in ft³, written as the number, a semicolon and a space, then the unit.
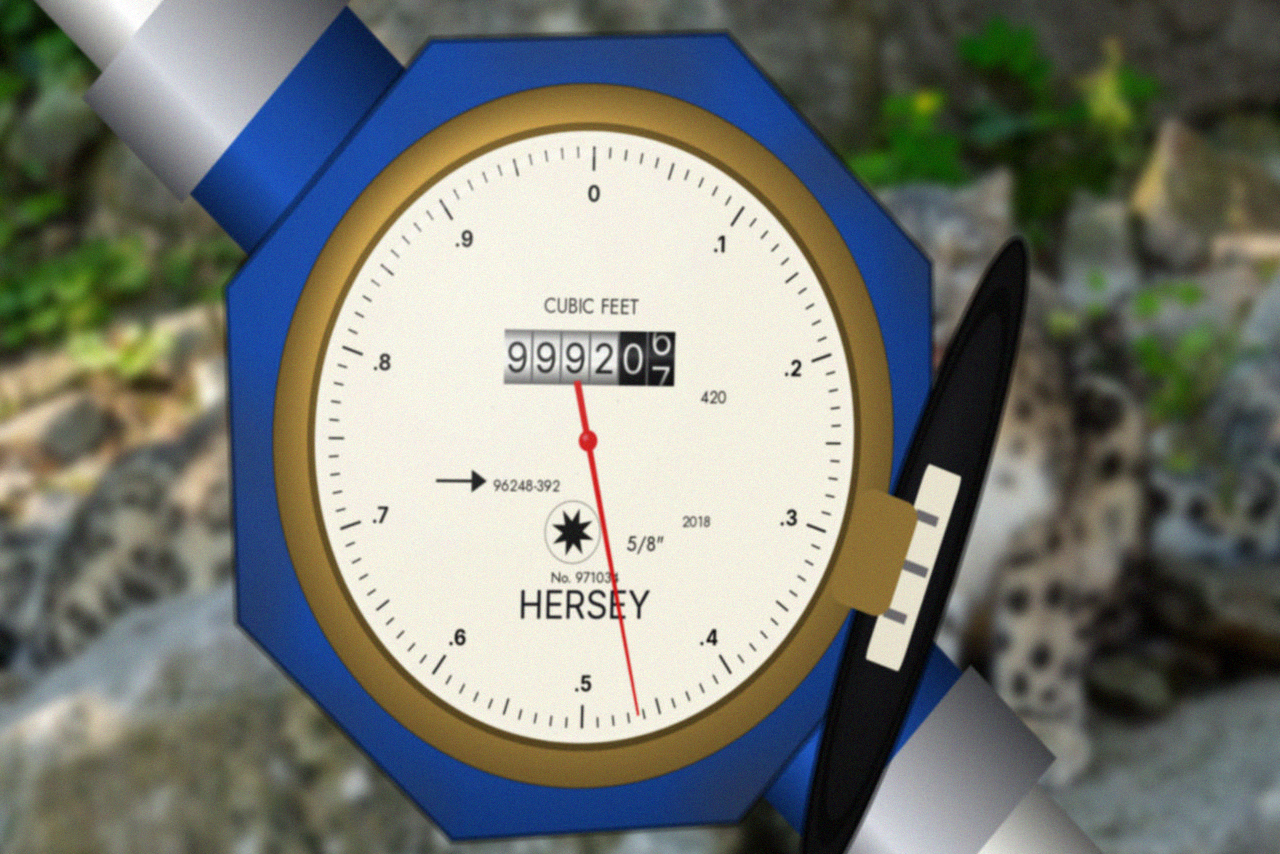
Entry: 999206.46; ft³
